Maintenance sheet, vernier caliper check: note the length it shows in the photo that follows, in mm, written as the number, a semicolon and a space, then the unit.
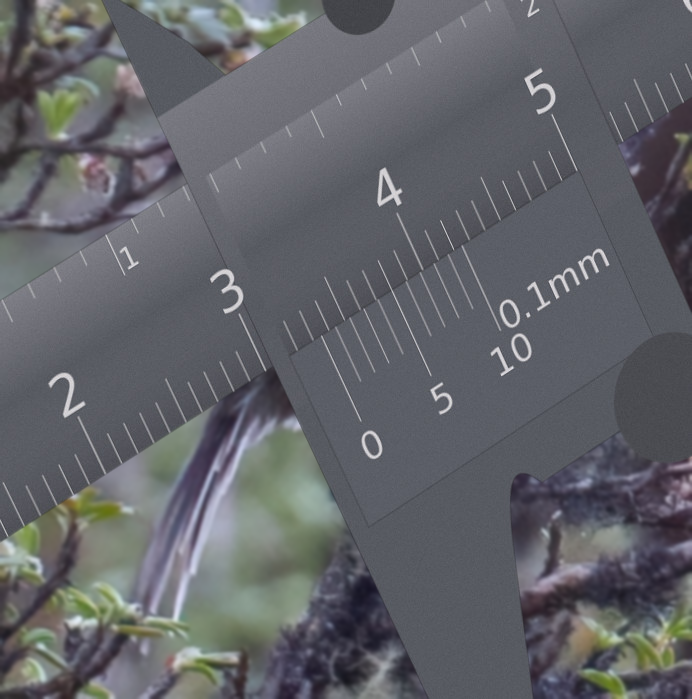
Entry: 33.5; mm
